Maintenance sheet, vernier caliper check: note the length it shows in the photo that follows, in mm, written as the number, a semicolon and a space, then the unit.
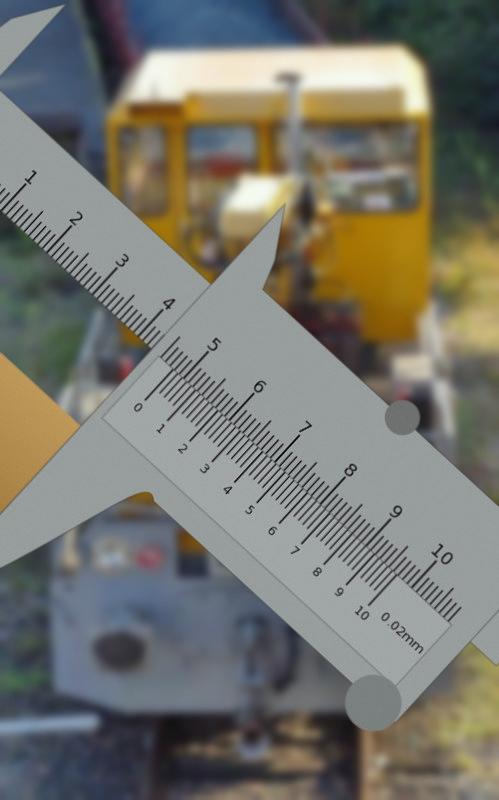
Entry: 47.8; mm
